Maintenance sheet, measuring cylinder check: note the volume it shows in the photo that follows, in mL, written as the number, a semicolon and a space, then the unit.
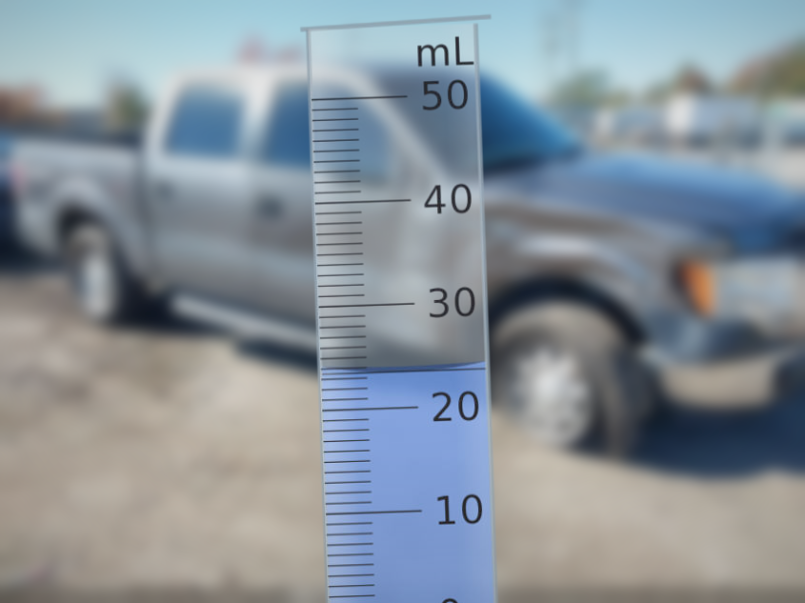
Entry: 23.5; mL
